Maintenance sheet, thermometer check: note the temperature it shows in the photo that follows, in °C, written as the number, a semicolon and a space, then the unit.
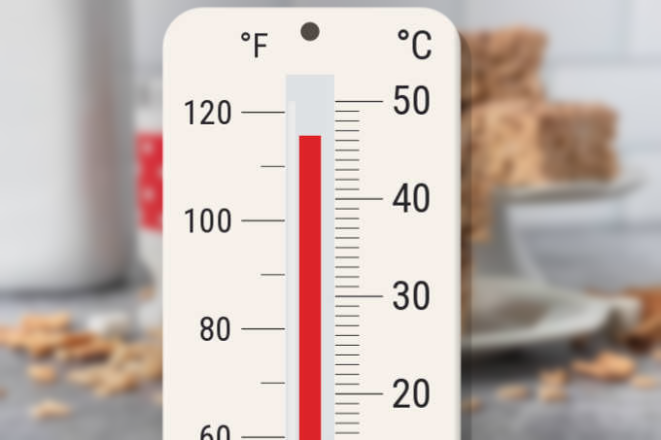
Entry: 46.5; °C
